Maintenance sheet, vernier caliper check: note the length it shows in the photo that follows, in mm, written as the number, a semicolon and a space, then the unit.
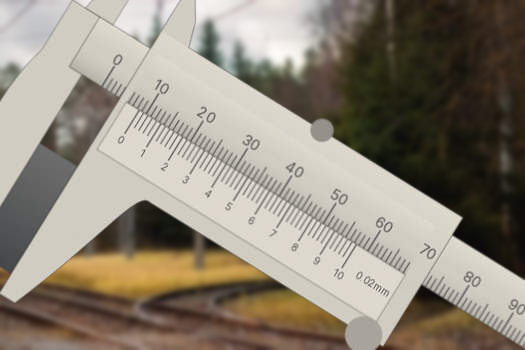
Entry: 8.5; mm
